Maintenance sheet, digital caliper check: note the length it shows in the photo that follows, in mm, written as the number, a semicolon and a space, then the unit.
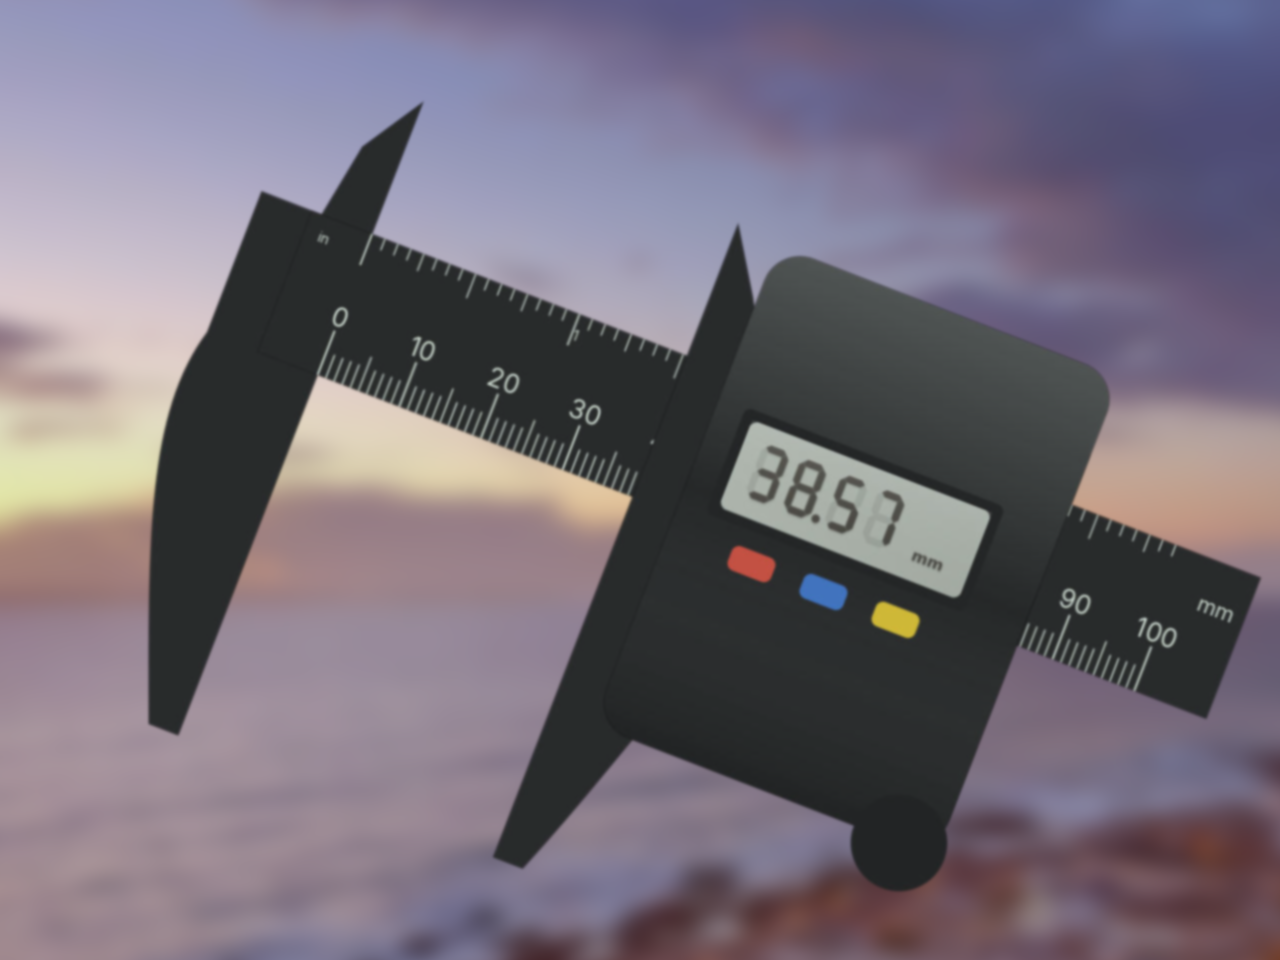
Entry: 38.57; mm
